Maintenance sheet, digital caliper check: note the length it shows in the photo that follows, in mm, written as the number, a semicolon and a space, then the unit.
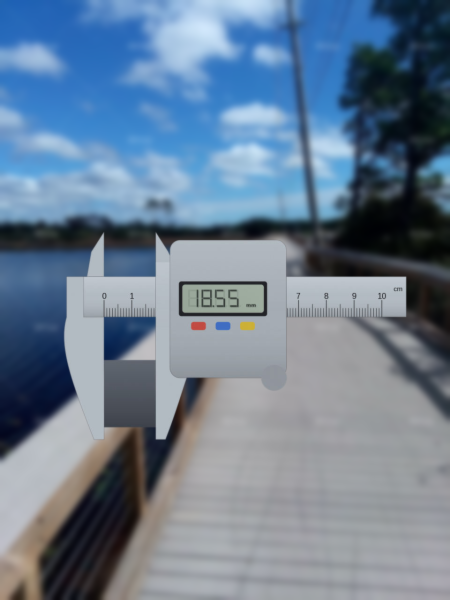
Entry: 18.55; mm
